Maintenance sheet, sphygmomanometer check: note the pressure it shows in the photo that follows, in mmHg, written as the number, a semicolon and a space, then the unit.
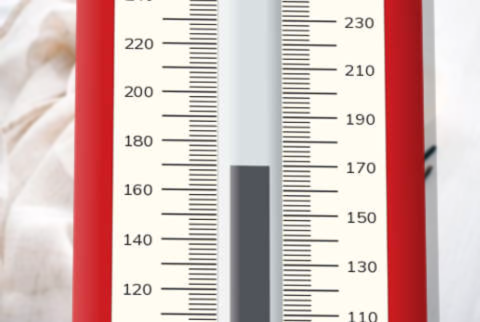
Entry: 170; mmHg
